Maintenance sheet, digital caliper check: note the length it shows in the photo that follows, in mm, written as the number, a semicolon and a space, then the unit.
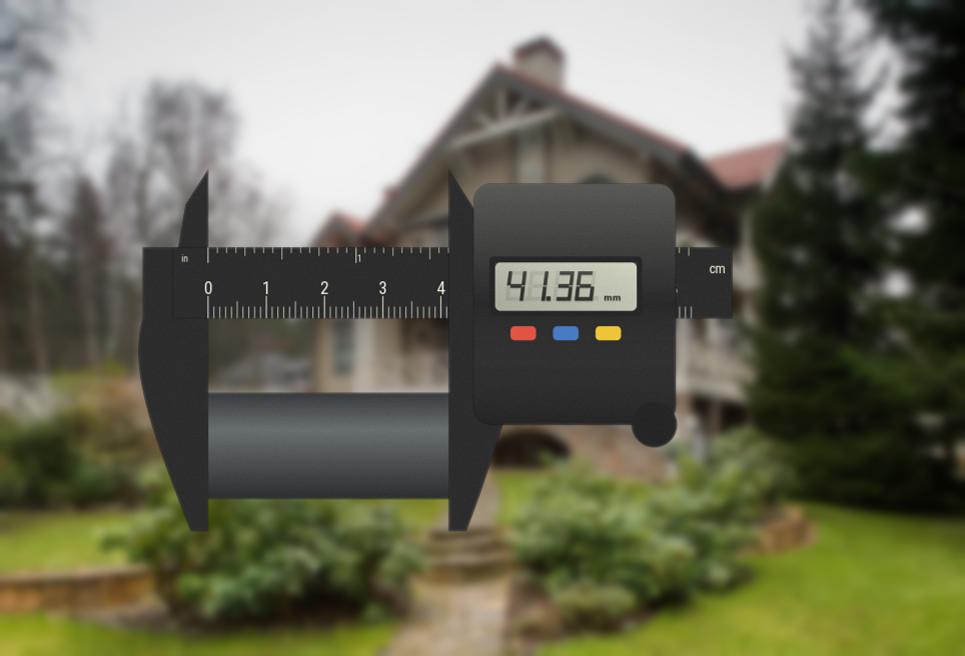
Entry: 41.36; mm
